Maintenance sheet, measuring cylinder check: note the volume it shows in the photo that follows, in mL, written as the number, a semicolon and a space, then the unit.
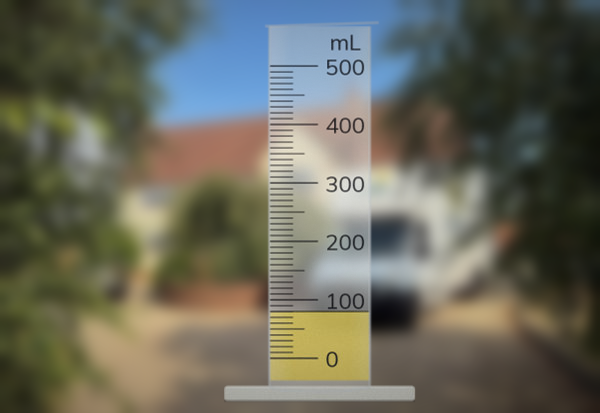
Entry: 80; mL
